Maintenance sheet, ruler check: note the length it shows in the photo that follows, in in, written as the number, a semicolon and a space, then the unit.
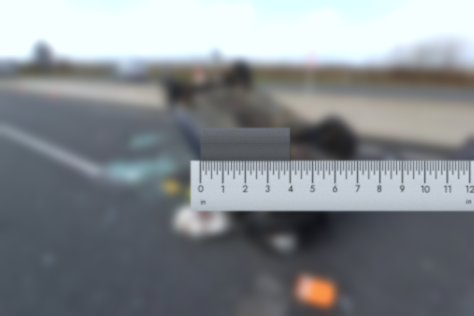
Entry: 4; in
